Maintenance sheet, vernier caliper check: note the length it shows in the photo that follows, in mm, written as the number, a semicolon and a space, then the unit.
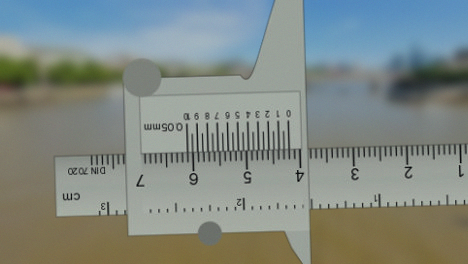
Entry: 42.0; mm
